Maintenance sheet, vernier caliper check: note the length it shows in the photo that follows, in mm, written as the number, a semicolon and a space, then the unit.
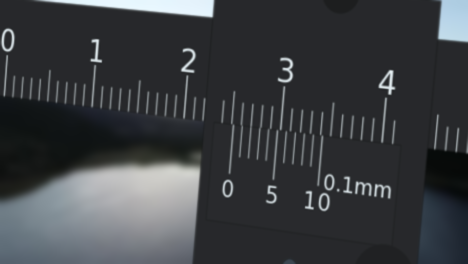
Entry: 25.2; mm
